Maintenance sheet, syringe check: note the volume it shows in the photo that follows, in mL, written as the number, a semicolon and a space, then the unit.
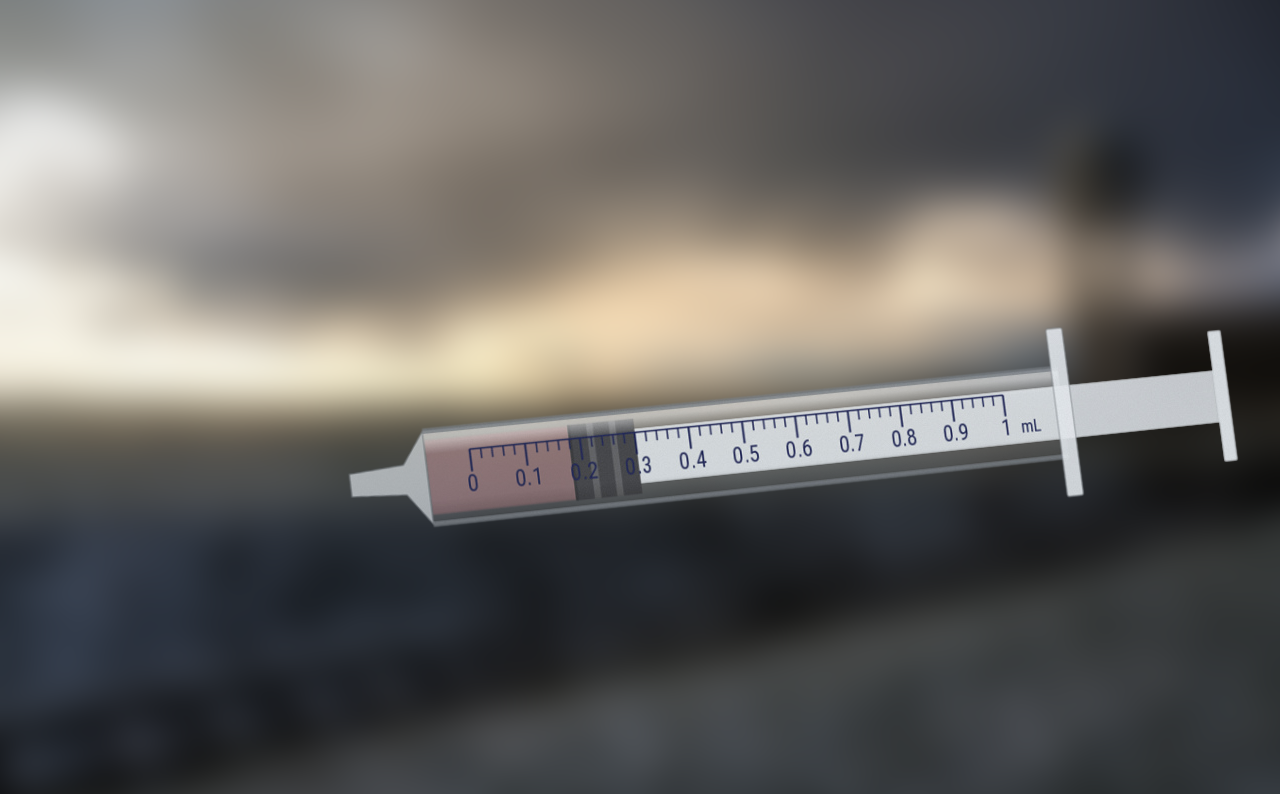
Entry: 0.18; mL
